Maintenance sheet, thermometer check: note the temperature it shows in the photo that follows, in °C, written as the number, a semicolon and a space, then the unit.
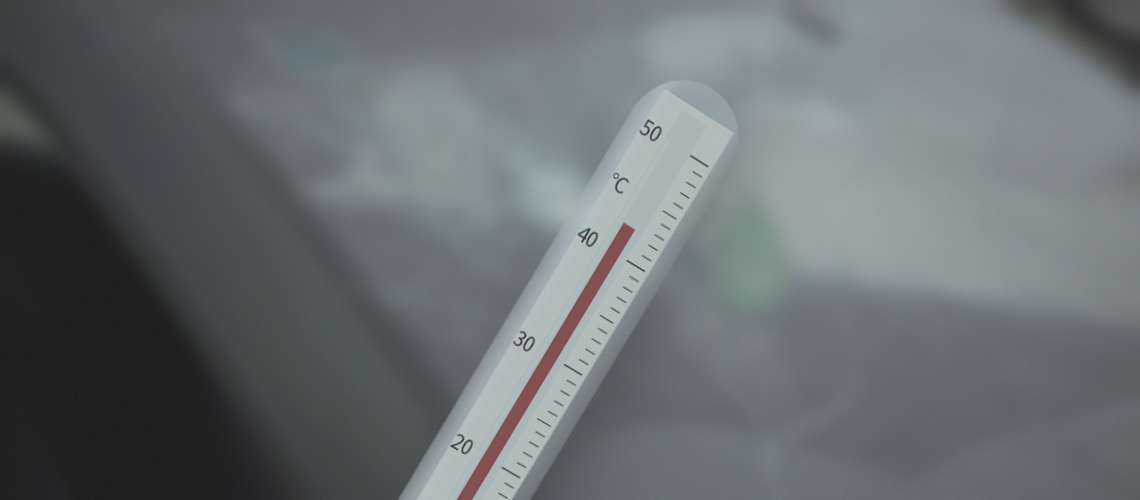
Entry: 42.5; °C
